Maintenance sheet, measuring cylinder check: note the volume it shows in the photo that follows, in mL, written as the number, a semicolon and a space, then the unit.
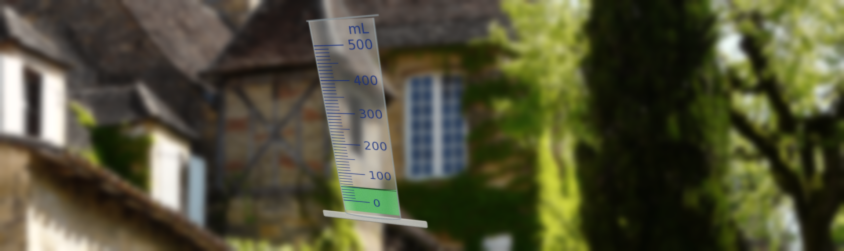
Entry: 50; mL
